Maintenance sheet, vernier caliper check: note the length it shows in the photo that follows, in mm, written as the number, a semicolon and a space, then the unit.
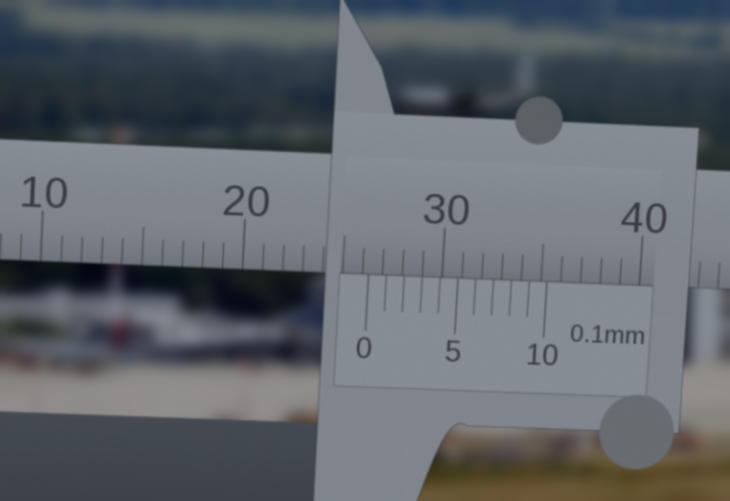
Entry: 26.3; mm
